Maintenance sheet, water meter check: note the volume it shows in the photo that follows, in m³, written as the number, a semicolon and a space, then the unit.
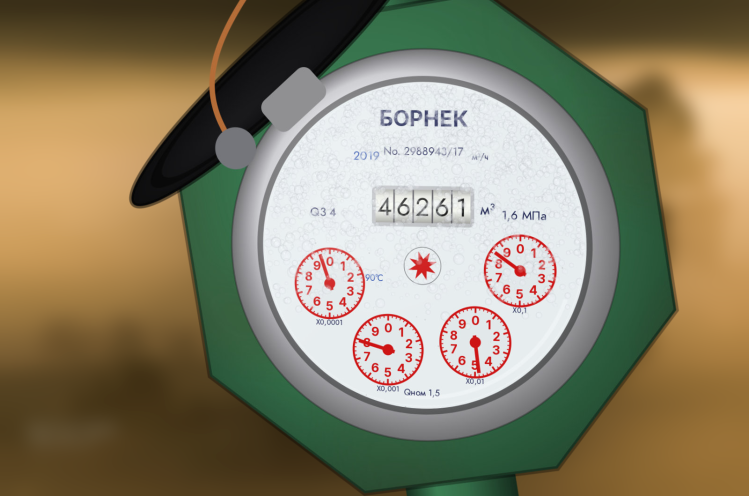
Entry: 46261.8479; m³
